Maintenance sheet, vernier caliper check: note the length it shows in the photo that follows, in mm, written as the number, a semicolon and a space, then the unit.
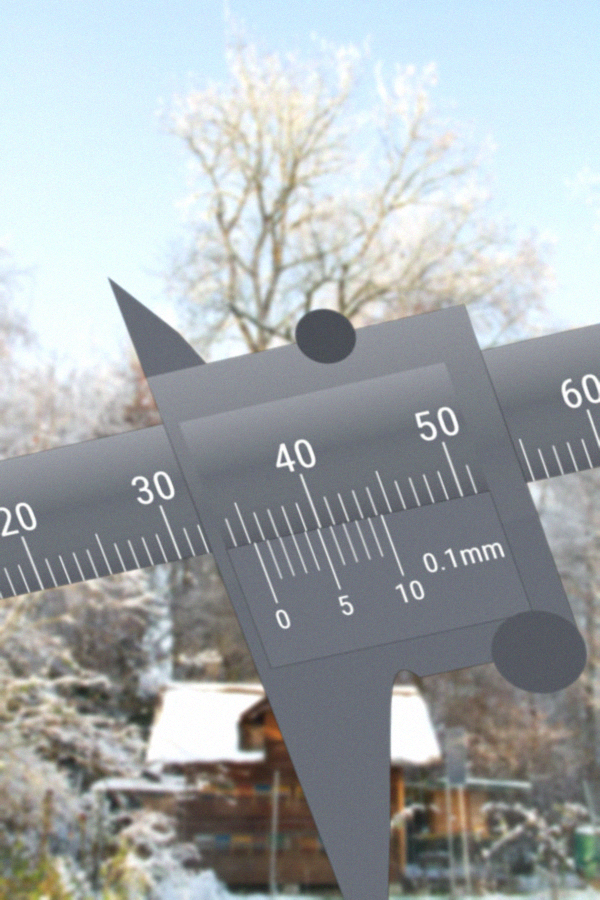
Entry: 35.3; mm
